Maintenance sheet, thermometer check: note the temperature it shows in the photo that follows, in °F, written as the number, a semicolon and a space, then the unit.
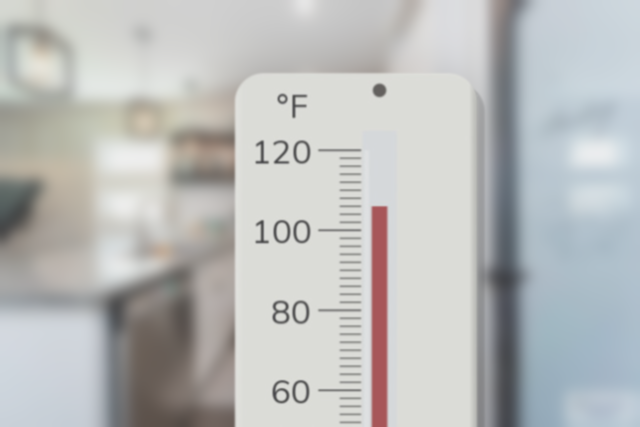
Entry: 106; °F
